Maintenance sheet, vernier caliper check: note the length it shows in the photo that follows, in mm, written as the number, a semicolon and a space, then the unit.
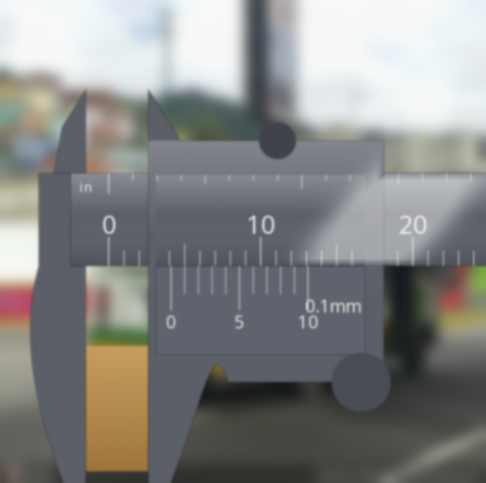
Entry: 4.1; mm
